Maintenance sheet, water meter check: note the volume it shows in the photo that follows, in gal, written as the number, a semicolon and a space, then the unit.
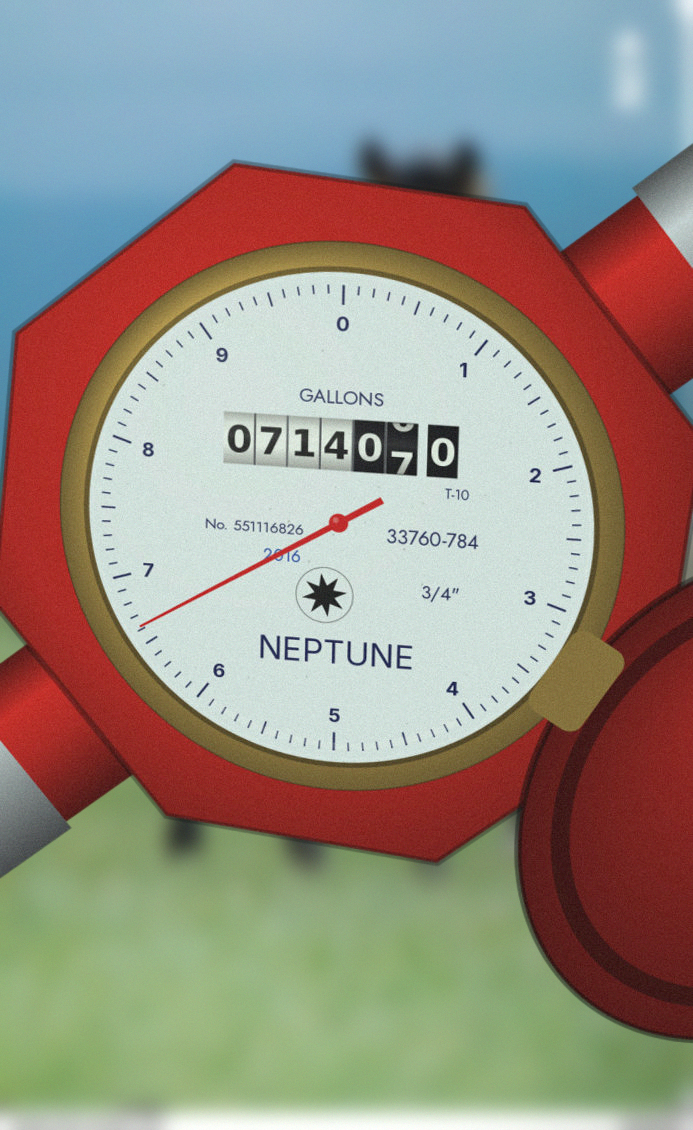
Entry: 714066.6; gal
